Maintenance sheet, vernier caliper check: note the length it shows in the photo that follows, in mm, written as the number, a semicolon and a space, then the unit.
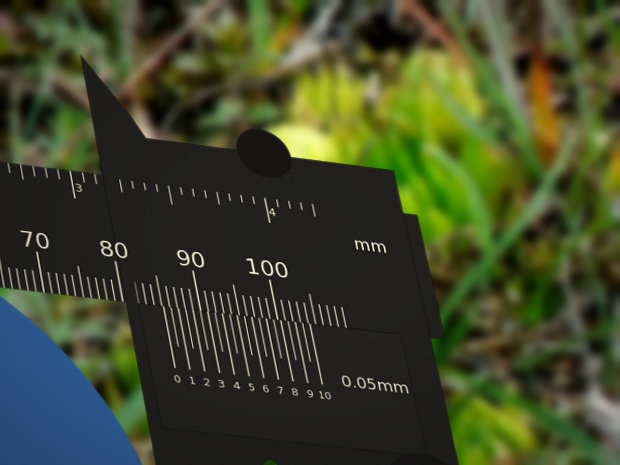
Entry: 85.2; mm
